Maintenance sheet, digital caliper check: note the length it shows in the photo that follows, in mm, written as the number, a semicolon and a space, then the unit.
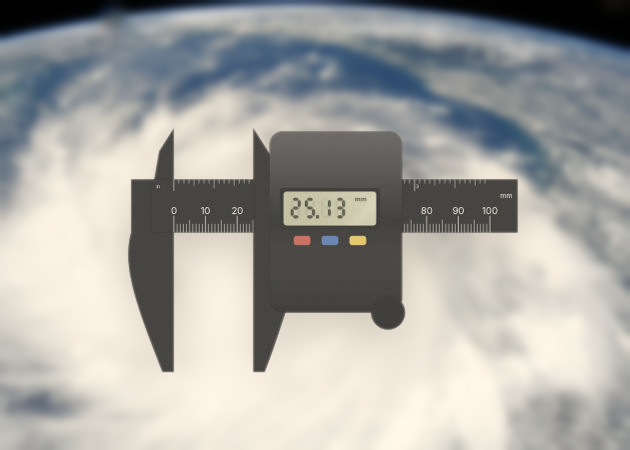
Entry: 25.13; mm
